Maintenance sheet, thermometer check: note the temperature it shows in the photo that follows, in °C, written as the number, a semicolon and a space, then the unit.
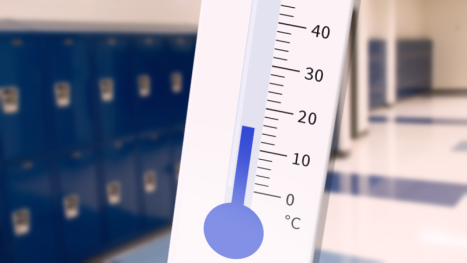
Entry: 15; °C
